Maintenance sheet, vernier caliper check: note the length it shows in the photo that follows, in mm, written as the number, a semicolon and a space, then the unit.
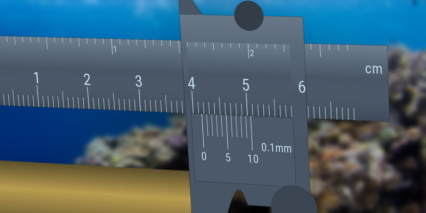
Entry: 41.6; mm
